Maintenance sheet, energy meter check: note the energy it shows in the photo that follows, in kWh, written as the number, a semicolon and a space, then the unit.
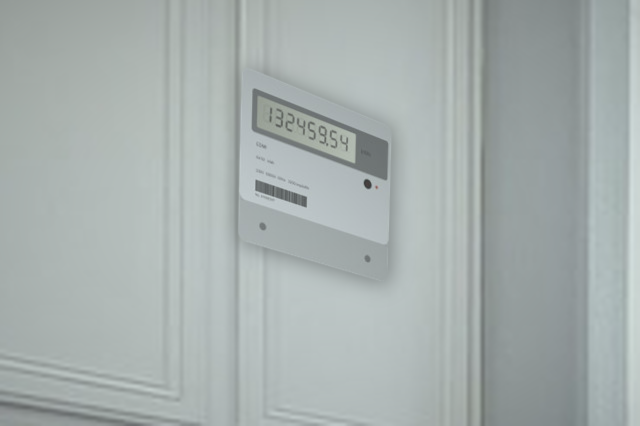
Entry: 132459.54; kWh
